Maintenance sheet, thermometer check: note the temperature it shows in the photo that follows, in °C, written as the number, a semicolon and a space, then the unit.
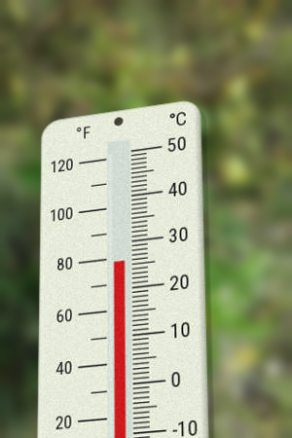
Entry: 26; °C
